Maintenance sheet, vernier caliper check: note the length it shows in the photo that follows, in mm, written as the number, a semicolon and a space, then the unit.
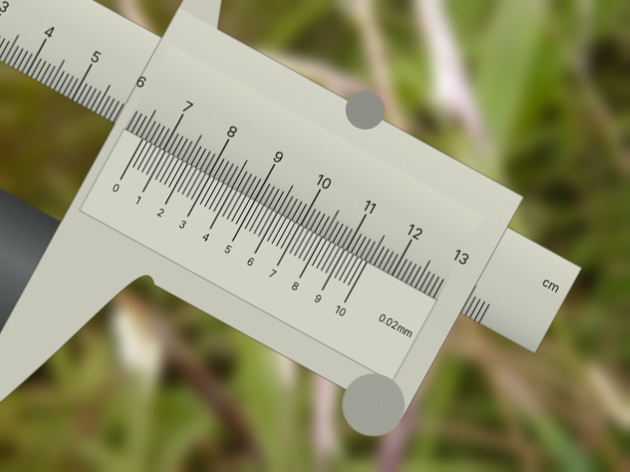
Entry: 65.5; mm
